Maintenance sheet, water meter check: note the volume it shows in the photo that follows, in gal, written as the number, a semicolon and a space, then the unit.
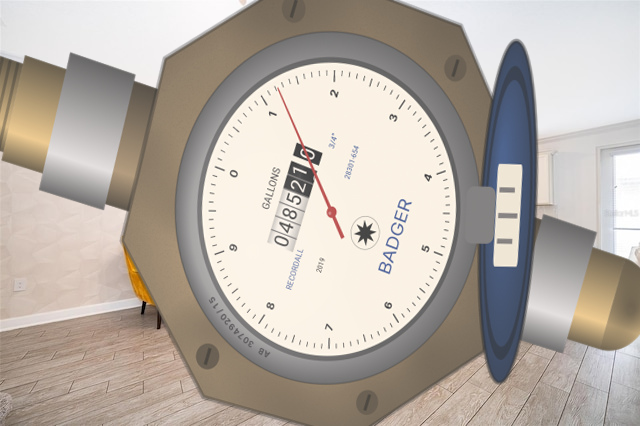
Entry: 485211.2; gal
